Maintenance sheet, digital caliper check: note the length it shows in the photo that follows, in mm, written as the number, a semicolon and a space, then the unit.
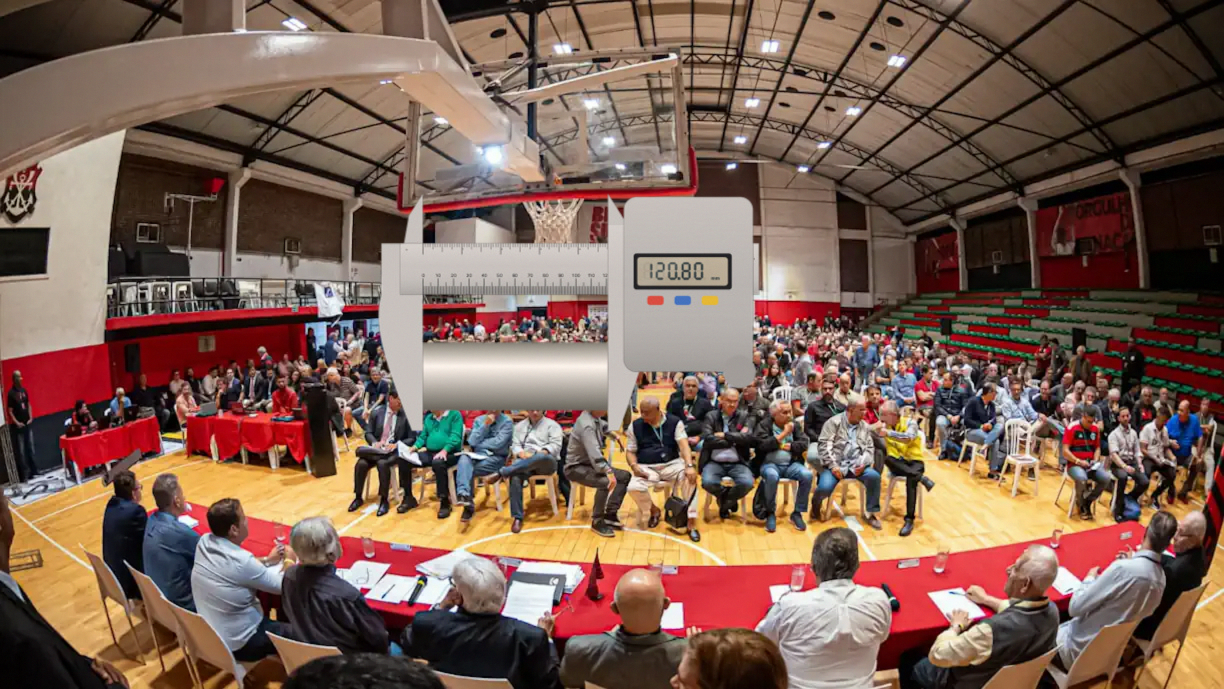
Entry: 120.80; mm
